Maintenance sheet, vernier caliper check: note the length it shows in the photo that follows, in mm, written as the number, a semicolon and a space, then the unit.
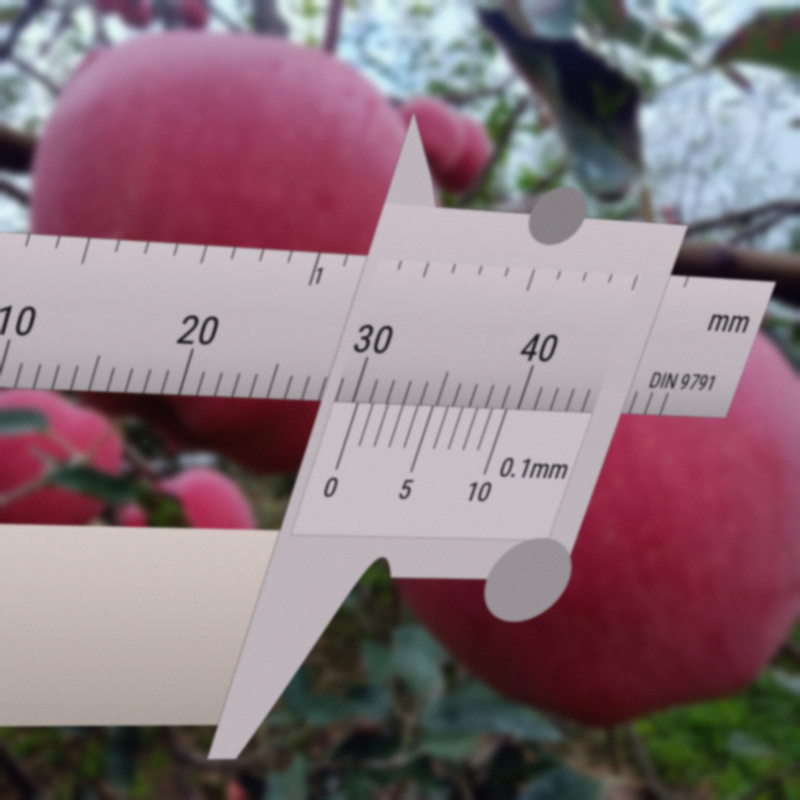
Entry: 30.3; mm
